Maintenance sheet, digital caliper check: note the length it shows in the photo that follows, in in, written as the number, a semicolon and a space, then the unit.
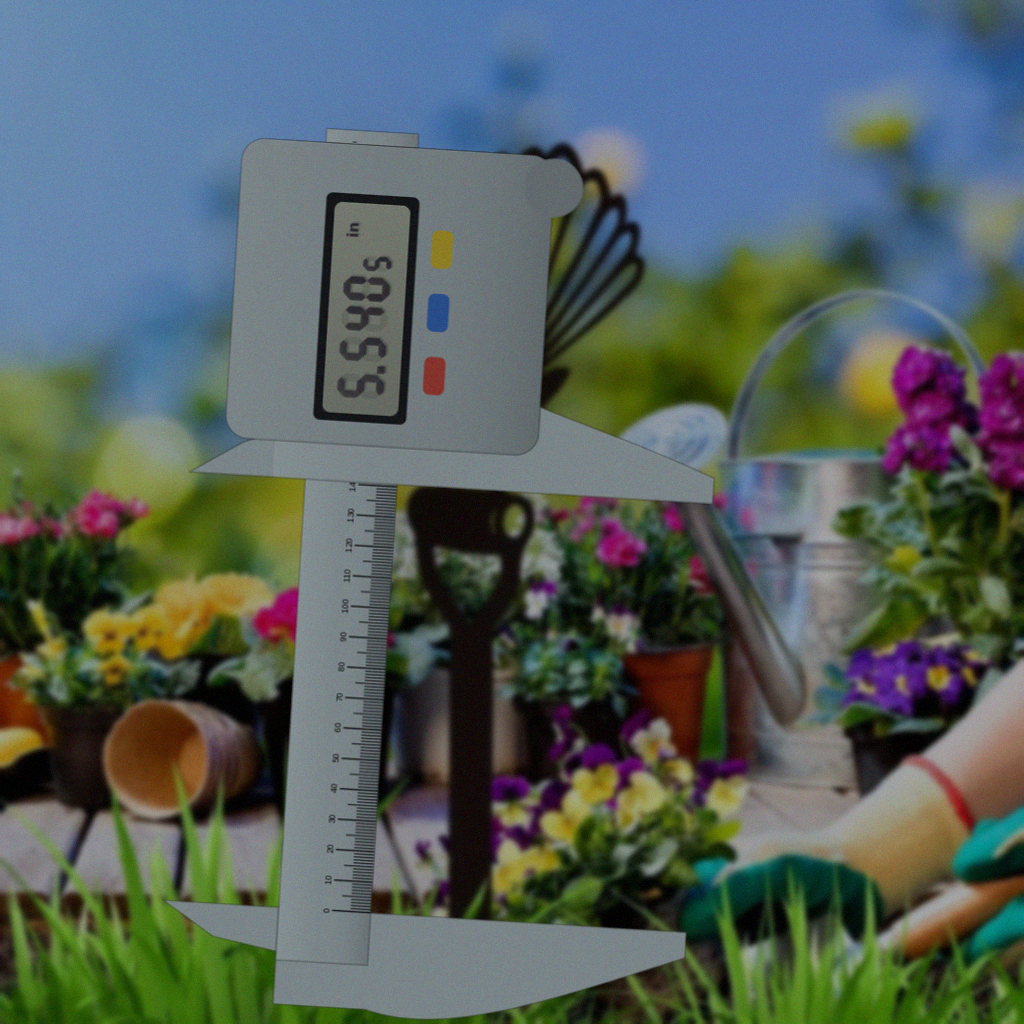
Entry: 5.5405; in
